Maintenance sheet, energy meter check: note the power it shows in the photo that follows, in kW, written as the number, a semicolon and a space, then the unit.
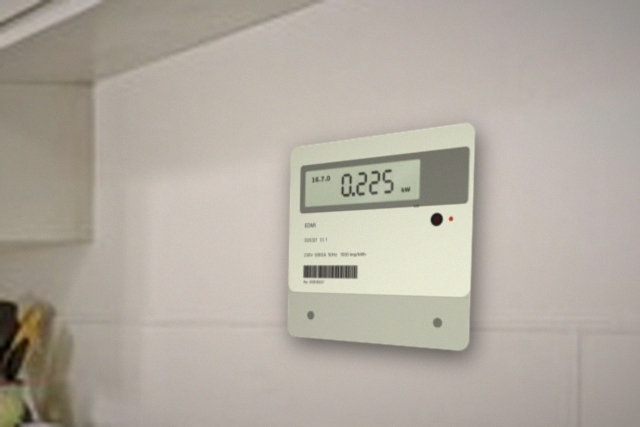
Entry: 0.225; kW
